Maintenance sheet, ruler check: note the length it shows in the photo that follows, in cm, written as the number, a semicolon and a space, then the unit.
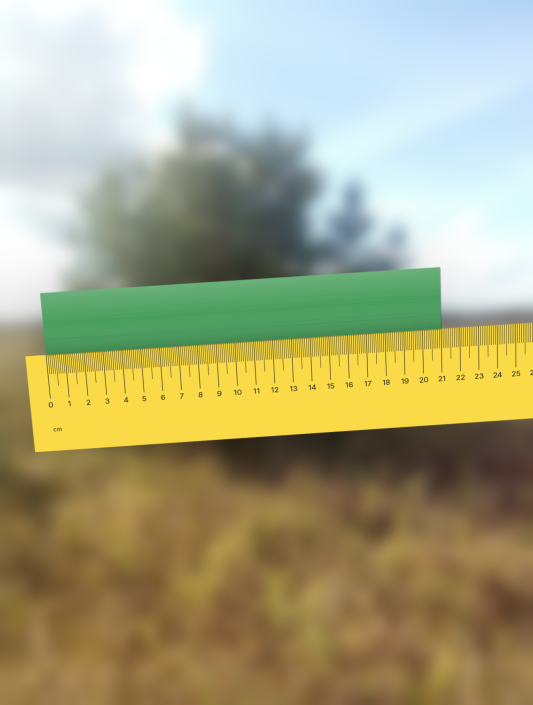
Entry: 21; cm
